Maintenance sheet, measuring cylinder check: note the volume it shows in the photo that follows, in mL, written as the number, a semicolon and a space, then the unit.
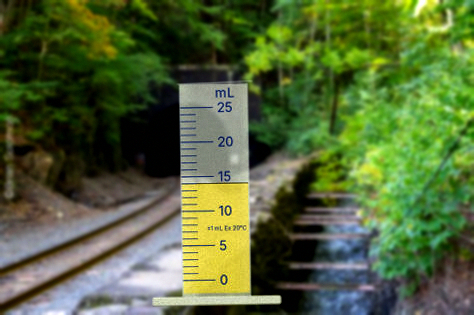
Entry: 14; mL
